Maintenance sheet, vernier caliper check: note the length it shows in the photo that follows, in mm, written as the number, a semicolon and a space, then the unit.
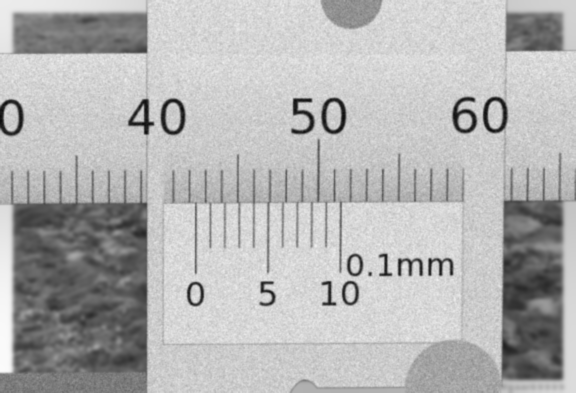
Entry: 42.4; mm
